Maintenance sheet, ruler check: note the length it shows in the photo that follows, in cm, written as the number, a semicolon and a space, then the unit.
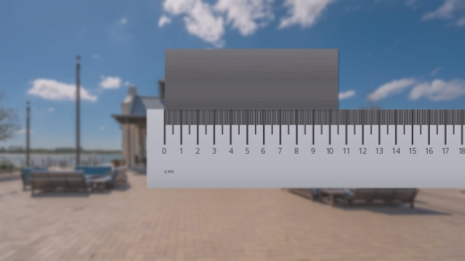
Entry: 10.5; cm
